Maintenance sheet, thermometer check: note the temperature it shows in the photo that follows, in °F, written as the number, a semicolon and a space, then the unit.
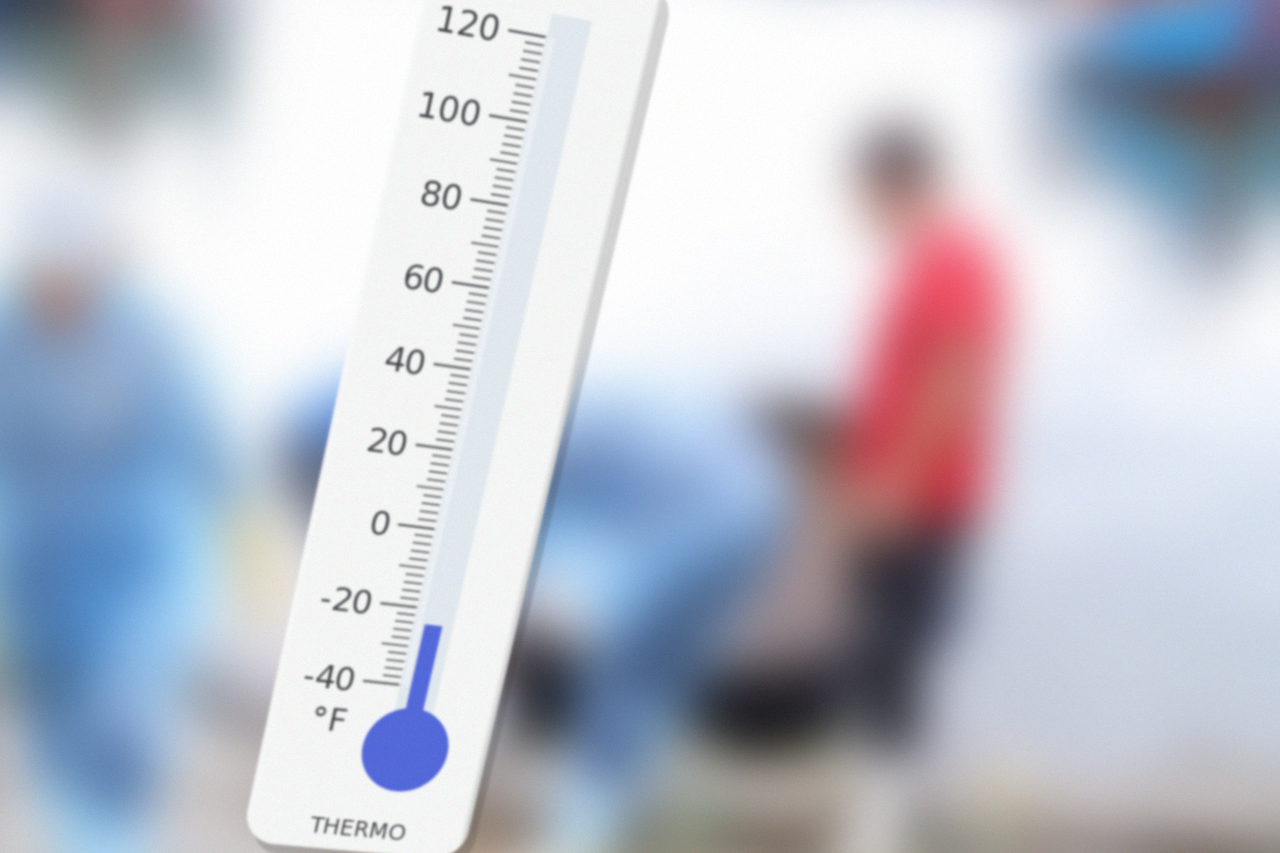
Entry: -24; °F
